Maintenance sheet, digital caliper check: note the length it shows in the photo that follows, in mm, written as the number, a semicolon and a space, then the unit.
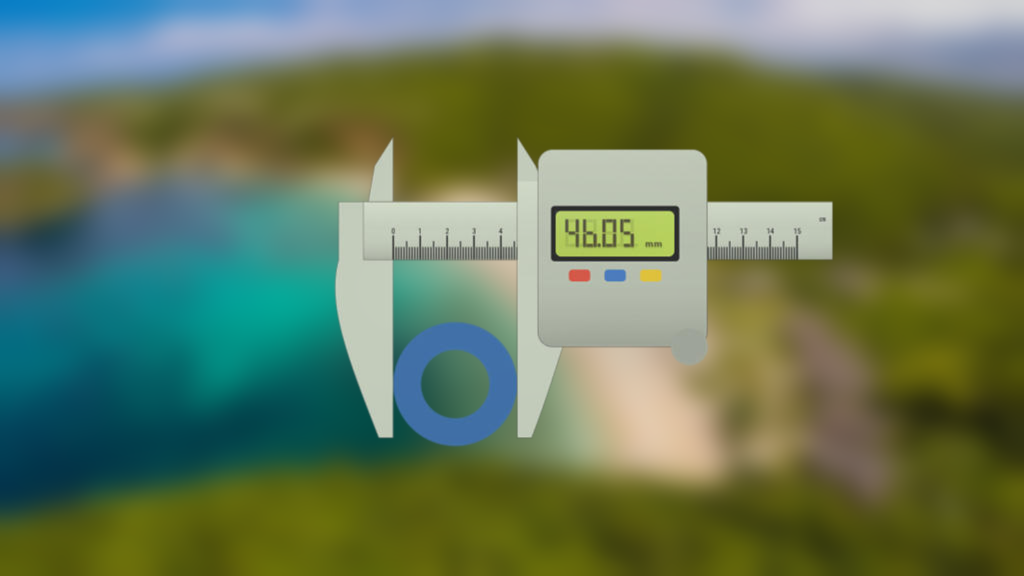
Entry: 46.05; mm
